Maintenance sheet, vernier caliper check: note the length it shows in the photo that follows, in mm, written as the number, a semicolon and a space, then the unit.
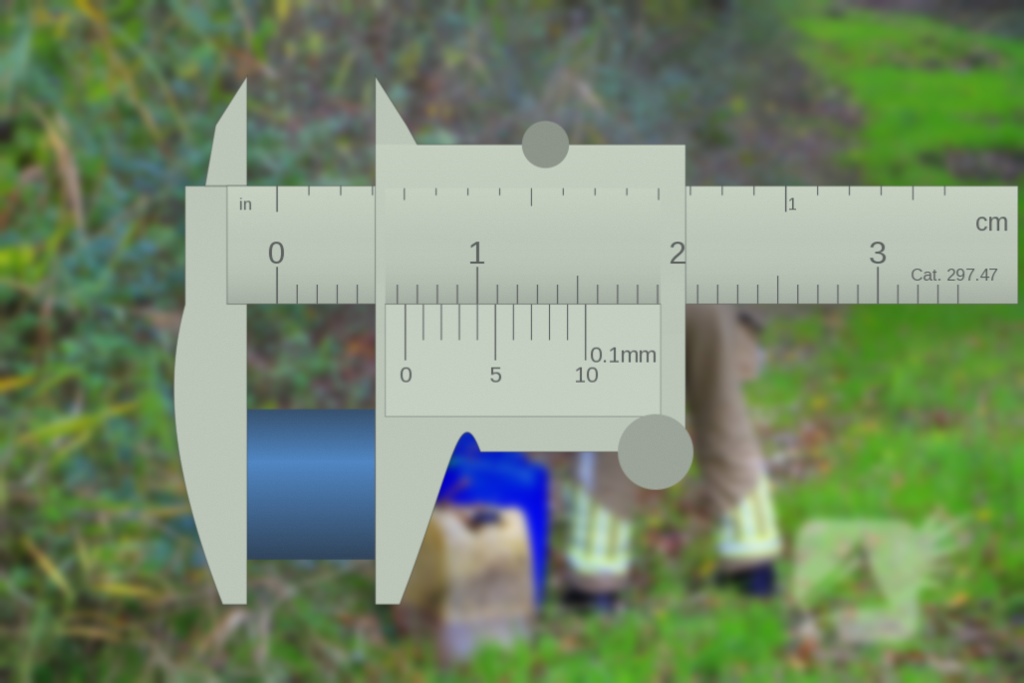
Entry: 6.4; mm
